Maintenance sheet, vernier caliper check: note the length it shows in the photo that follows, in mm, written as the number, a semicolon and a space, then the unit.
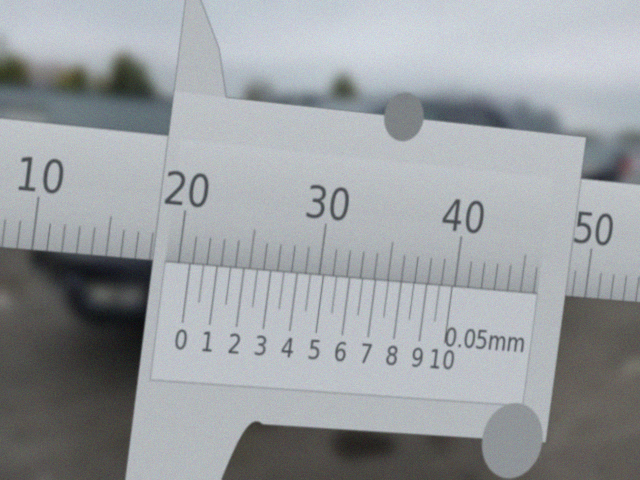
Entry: 20.8; mm
